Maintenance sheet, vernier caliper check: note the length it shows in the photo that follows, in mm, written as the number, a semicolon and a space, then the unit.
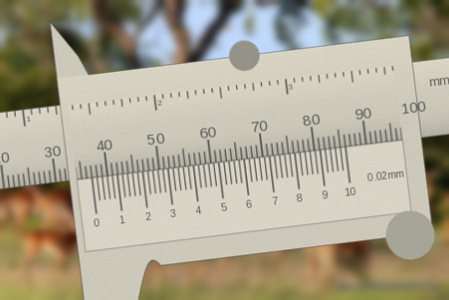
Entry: 37.0; mm
